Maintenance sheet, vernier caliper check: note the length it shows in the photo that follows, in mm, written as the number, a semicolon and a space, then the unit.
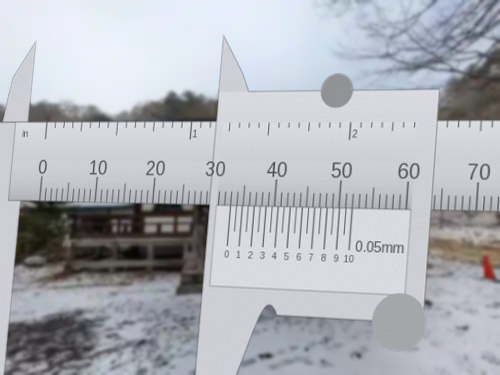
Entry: 33.0; mm
